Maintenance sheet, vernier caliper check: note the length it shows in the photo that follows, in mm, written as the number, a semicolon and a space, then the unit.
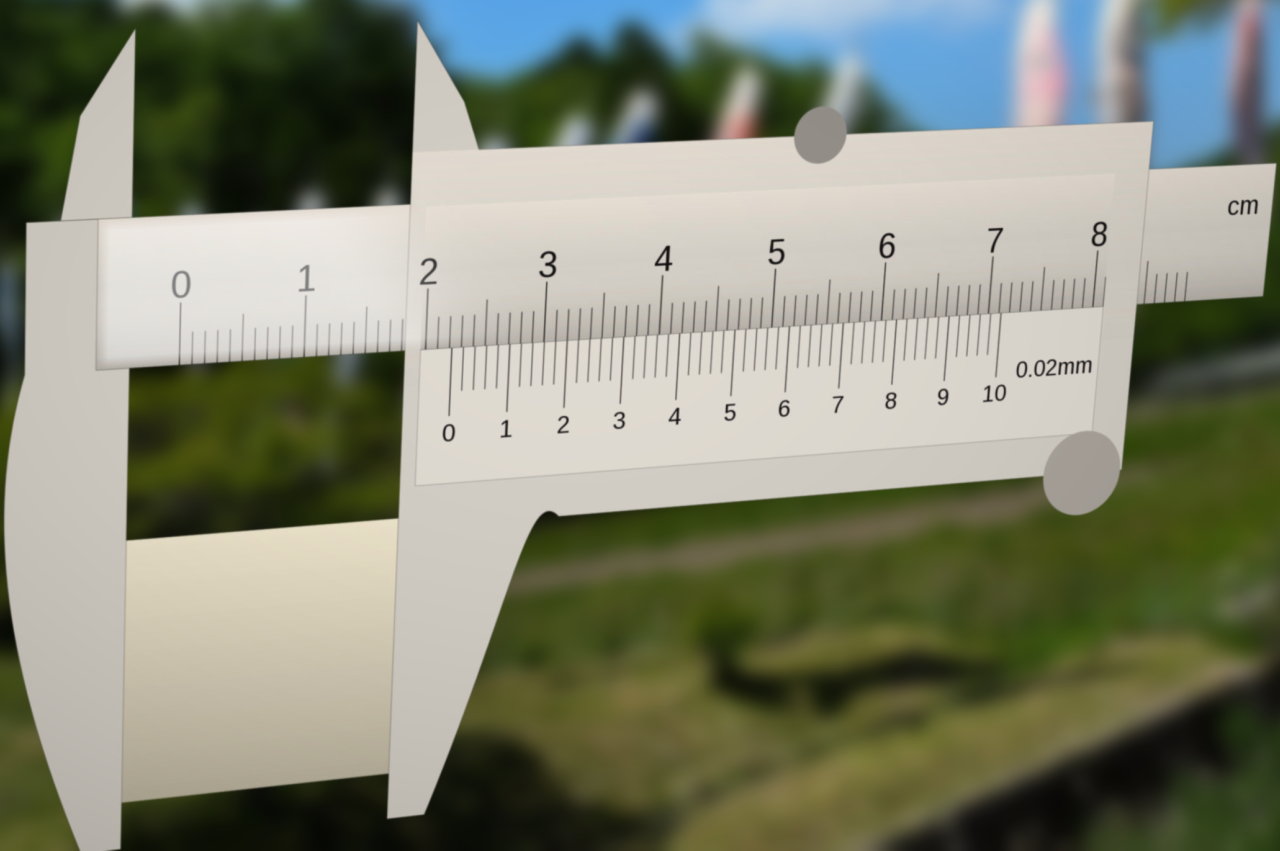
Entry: 22.2; mm
